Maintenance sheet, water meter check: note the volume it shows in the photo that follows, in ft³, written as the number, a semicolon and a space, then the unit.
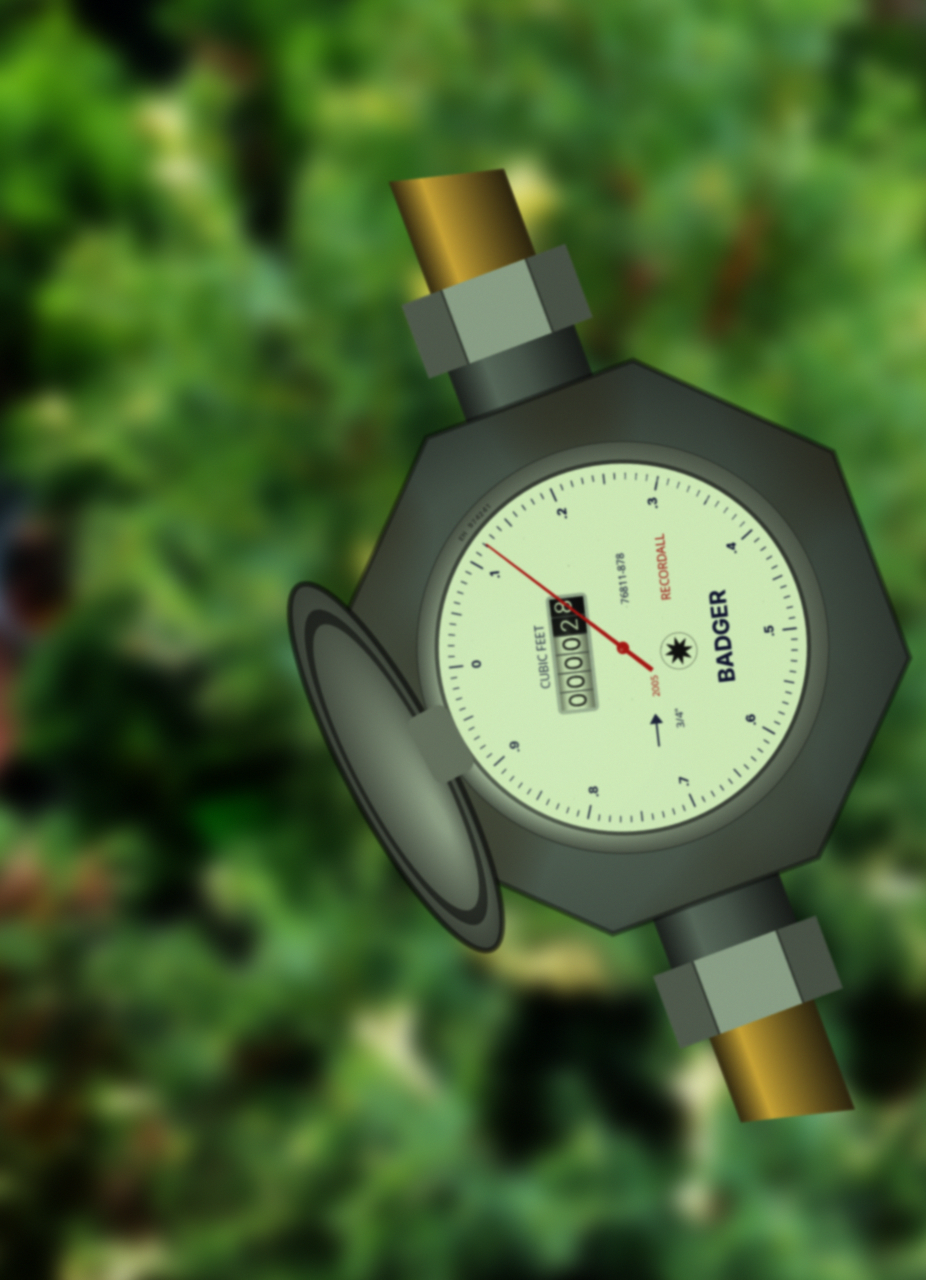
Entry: 28.12; ft³
